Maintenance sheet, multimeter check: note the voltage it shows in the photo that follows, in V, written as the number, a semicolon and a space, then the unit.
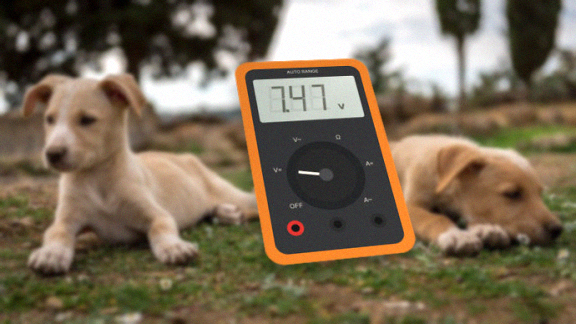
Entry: 7.47; V
